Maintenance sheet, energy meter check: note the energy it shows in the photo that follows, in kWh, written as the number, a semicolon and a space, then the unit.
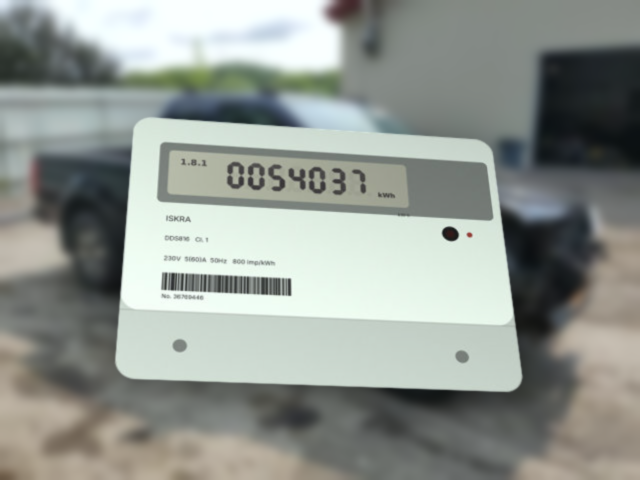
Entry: 54037; kWh
